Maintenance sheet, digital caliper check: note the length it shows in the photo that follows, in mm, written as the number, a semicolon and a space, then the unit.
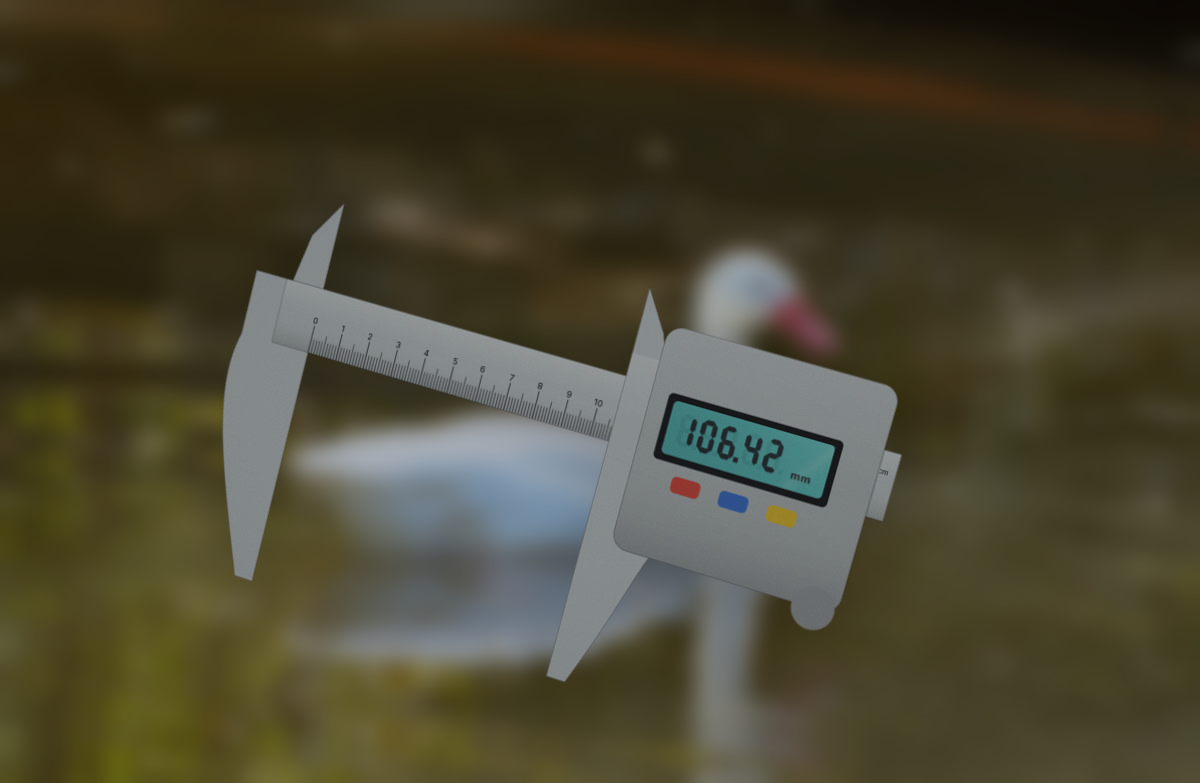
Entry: 106.42; mm
